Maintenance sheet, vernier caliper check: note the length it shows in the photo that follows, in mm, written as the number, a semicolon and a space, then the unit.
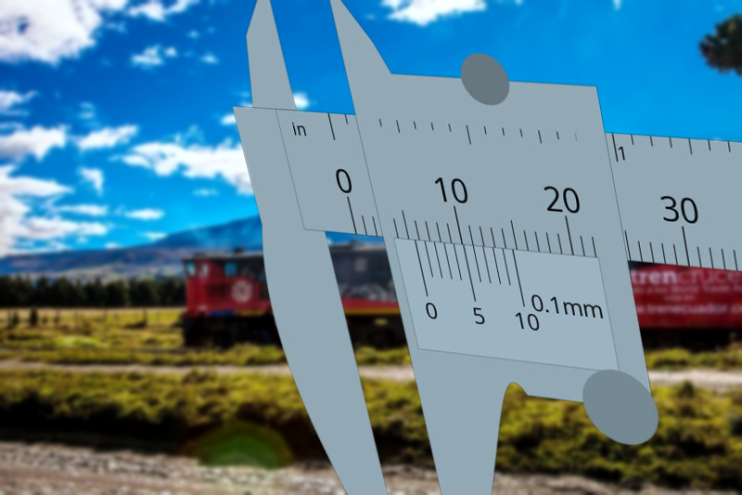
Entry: 5.6; mm
